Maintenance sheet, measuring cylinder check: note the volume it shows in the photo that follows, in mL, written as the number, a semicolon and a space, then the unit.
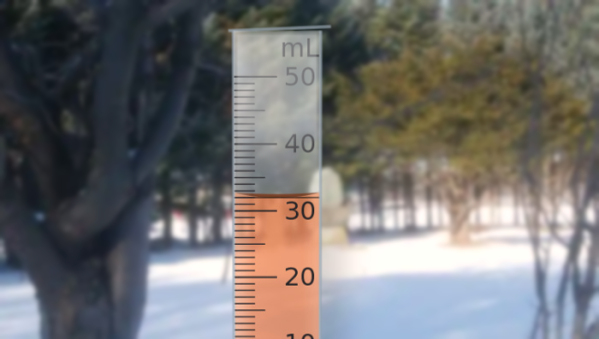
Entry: 32; mL
